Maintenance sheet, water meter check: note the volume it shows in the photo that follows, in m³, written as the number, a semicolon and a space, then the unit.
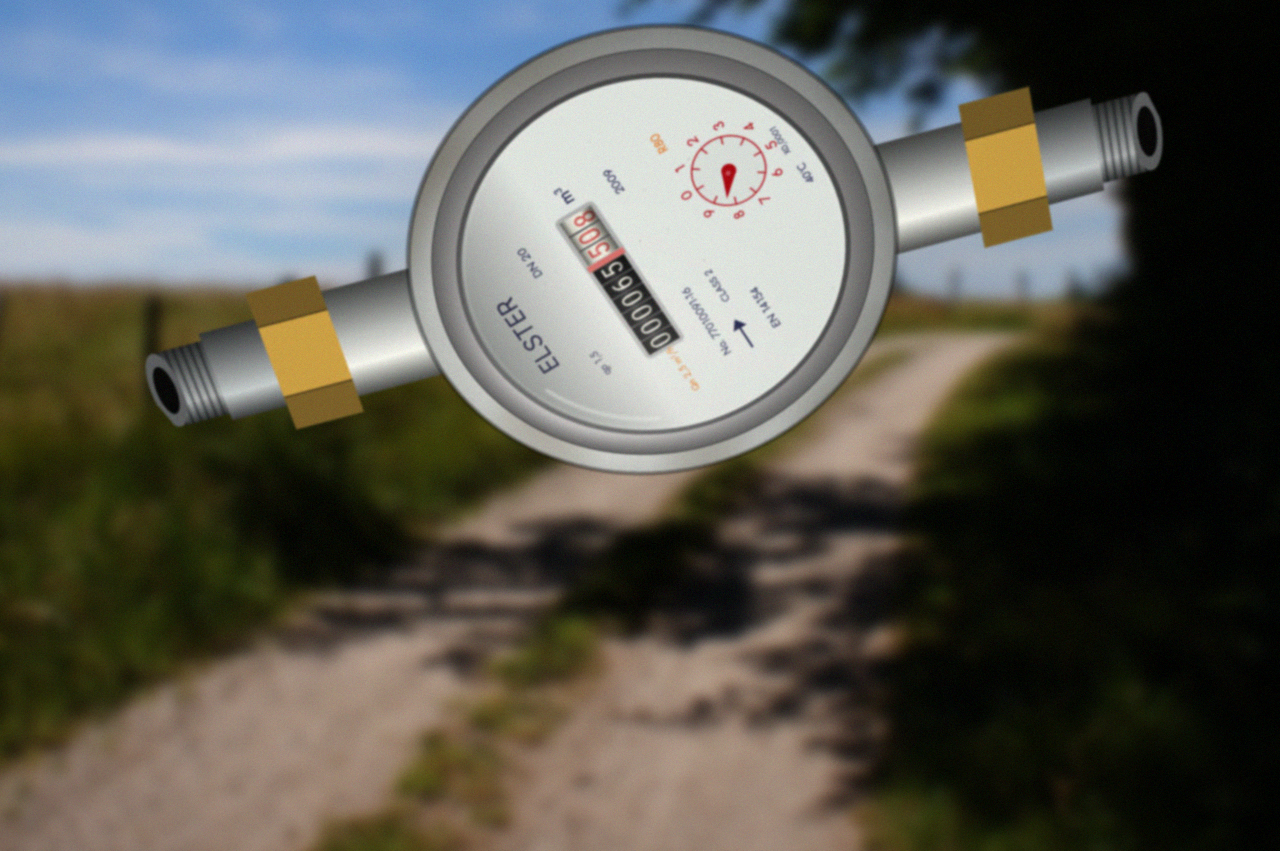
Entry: 65.5078; m³
